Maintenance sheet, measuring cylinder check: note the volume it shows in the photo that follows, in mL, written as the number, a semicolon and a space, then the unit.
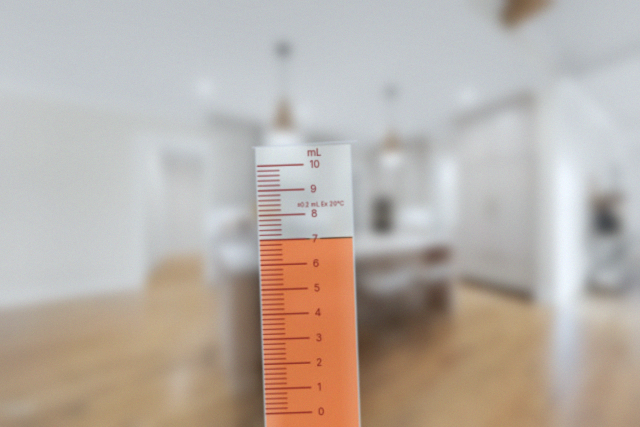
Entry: 7; mL
